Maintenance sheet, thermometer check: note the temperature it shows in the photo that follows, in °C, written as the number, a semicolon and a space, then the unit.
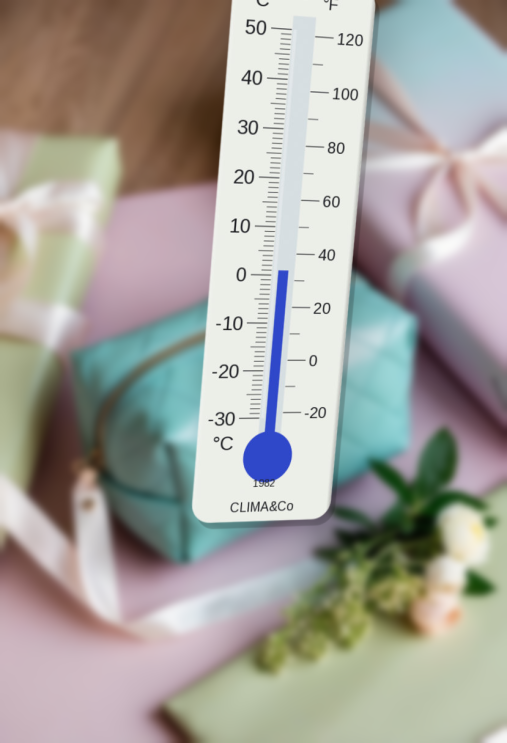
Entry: 1; °C
